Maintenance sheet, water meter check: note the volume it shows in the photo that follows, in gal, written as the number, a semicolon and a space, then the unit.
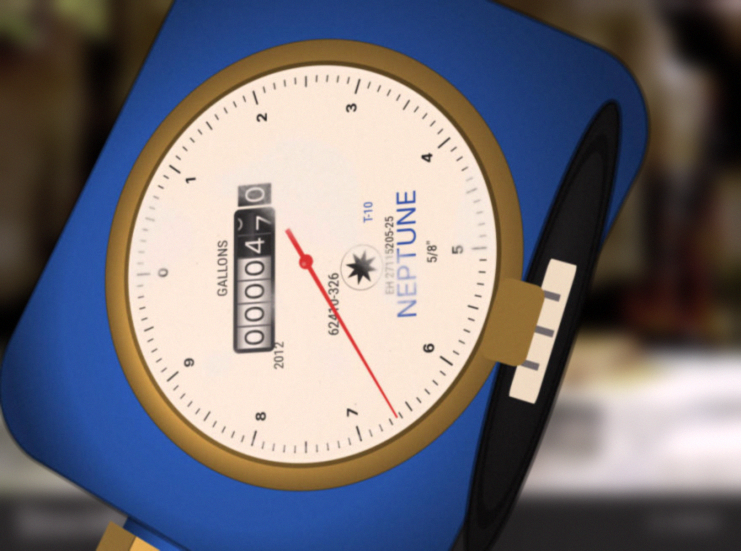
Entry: 466.6; gal
